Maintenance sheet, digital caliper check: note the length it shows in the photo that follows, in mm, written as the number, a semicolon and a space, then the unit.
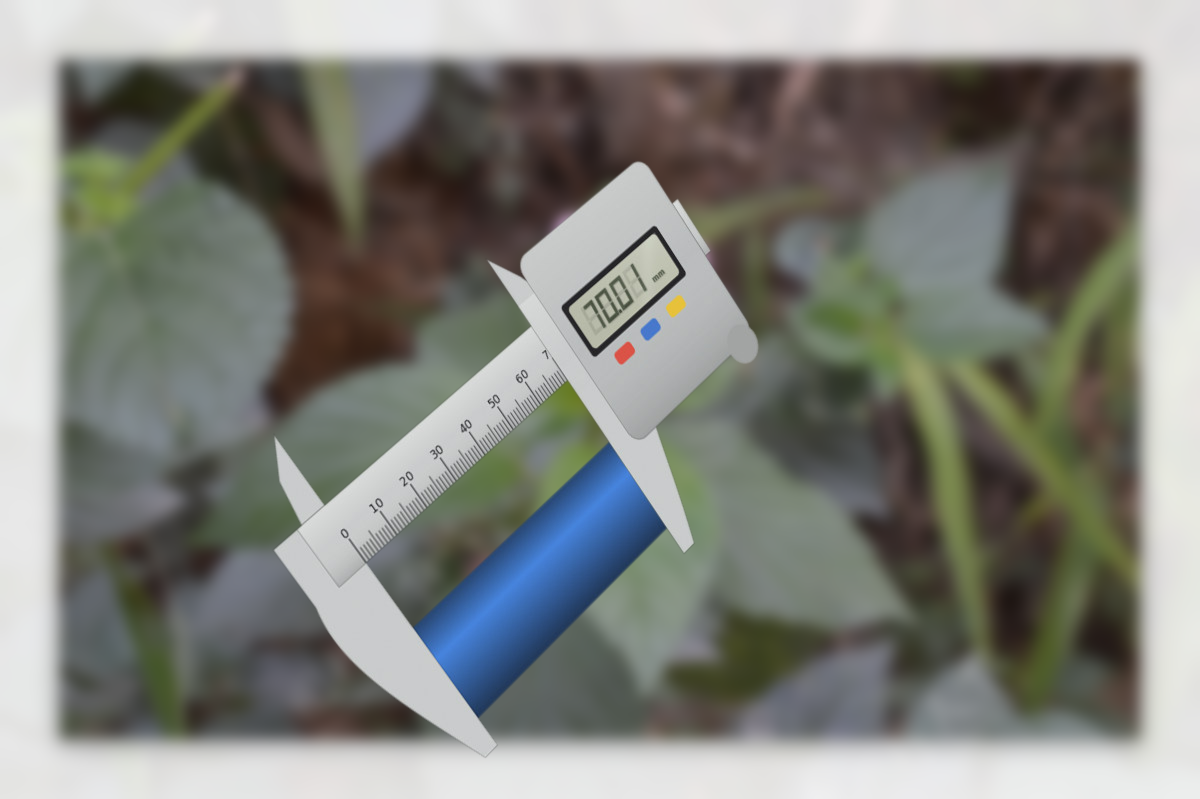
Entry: 70.01; mm
